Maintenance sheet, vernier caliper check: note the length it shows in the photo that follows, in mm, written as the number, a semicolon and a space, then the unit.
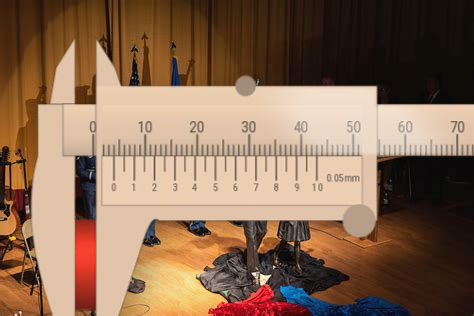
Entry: 4.0; mm
